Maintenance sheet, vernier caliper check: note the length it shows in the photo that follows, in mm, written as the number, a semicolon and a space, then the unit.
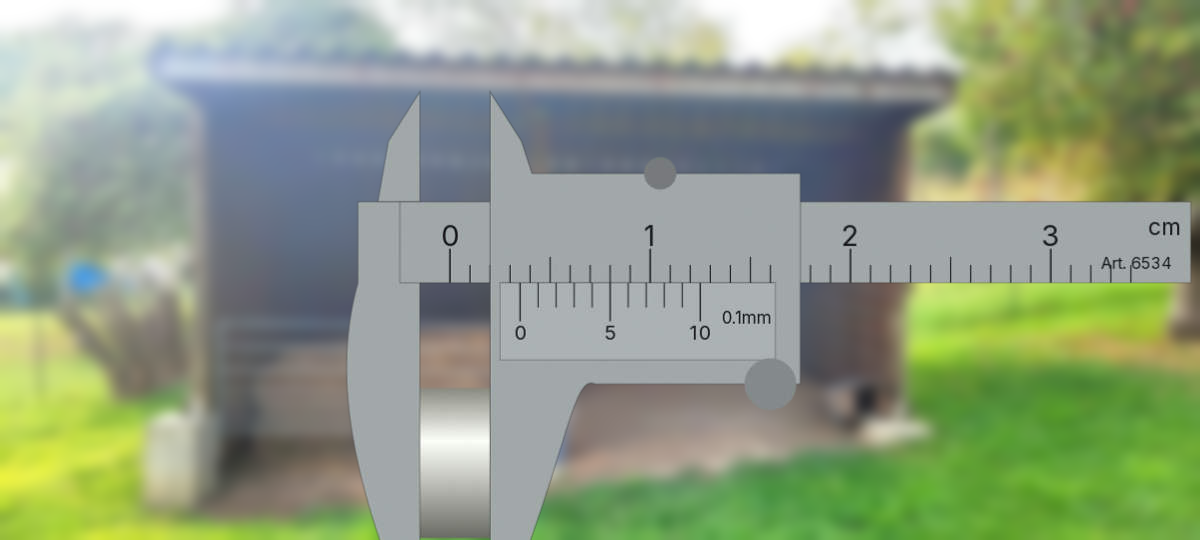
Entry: 3.5; mm
